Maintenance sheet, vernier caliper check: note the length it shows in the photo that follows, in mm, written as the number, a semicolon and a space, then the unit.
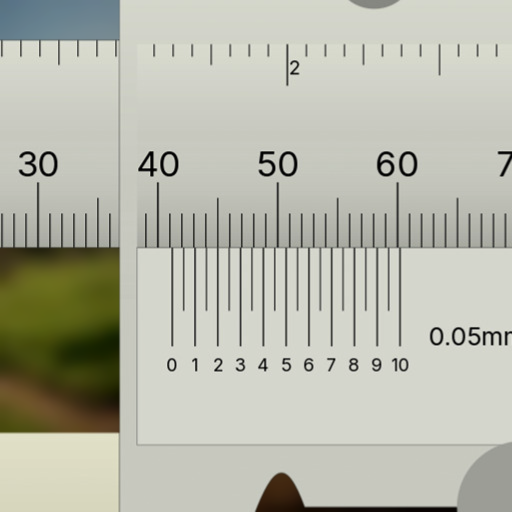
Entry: 41.2; mm
